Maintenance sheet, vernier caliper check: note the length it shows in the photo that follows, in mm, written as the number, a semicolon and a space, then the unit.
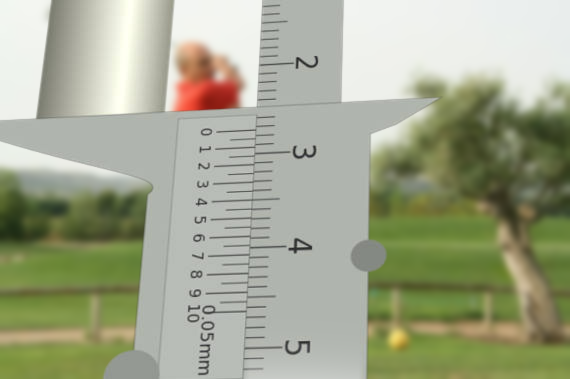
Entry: 27.4; mm
